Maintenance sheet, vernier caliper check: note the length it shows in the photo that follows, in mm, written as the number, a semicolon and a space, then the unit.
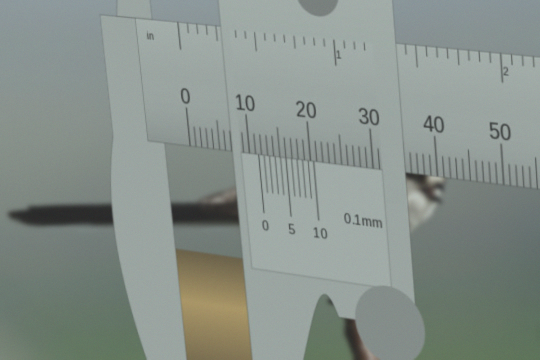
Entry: 11.5; mm
